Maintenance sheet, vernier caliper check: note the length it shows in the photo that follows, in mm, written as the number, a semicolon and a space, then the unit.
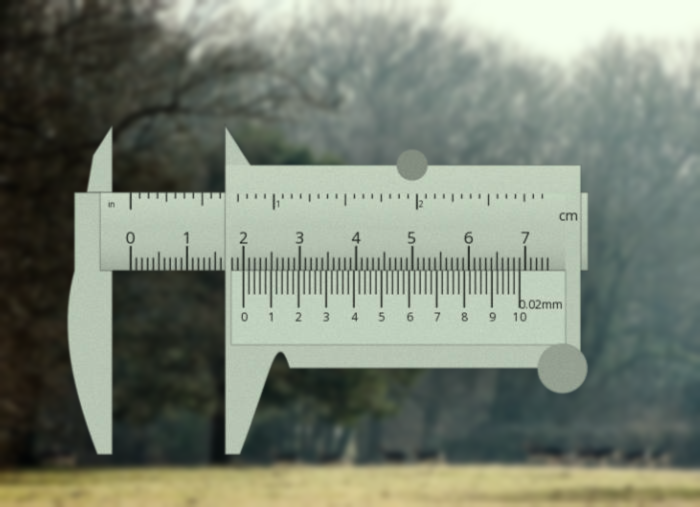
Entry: 20.0; mm
